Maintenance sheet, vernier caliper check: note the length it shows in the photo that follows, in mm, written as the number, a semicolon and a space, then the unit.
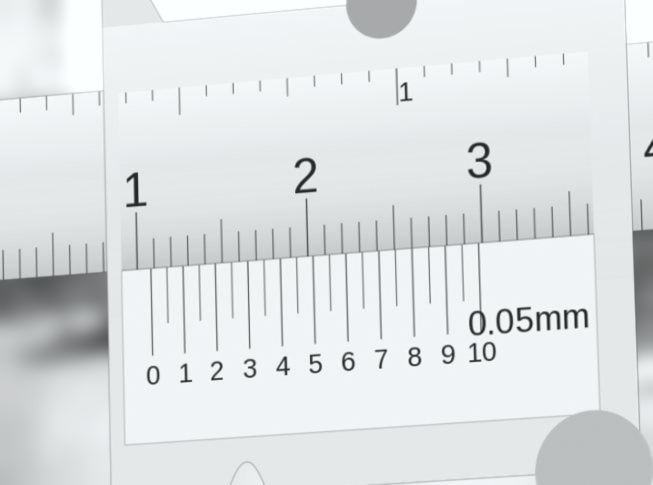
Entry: 10.8; mm
